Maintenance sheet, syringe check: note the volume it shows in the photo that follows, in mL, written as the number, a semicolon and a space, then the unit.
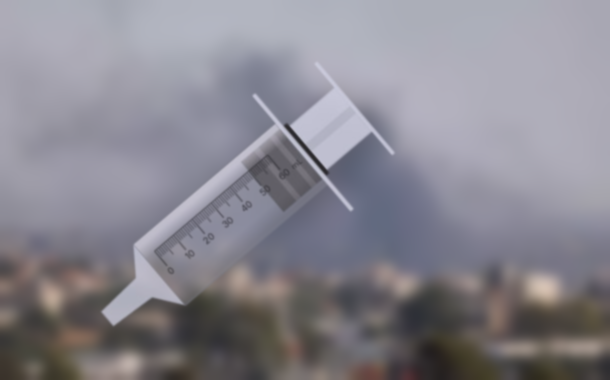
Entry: 50; mL
